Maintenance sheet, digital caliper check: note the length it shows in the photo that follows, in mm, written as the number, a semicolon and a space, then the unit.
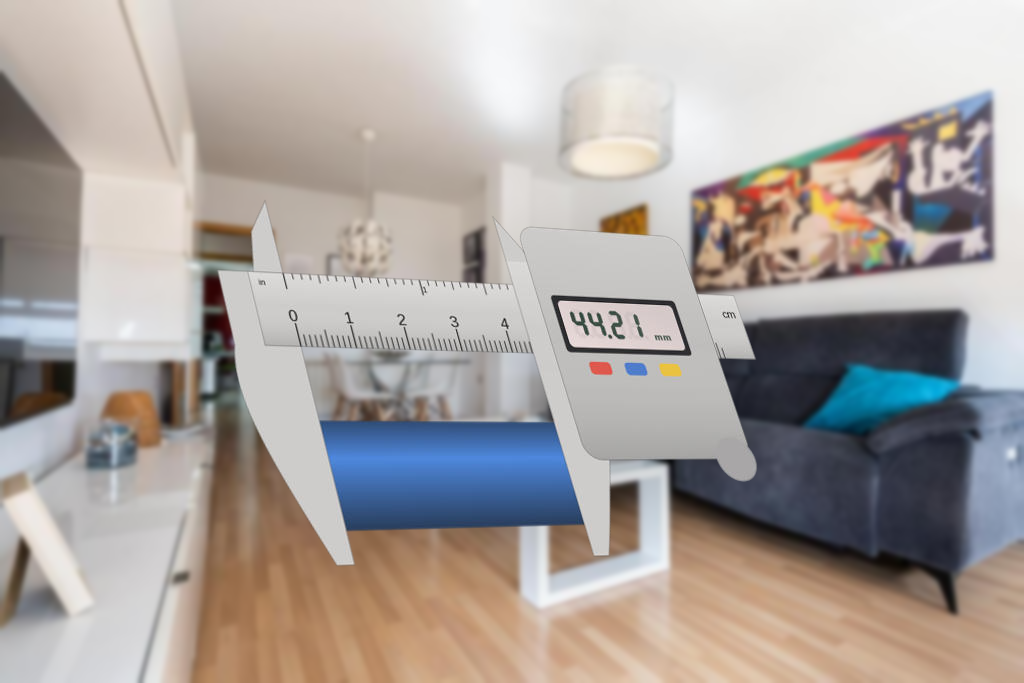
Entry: 44.21; mm
